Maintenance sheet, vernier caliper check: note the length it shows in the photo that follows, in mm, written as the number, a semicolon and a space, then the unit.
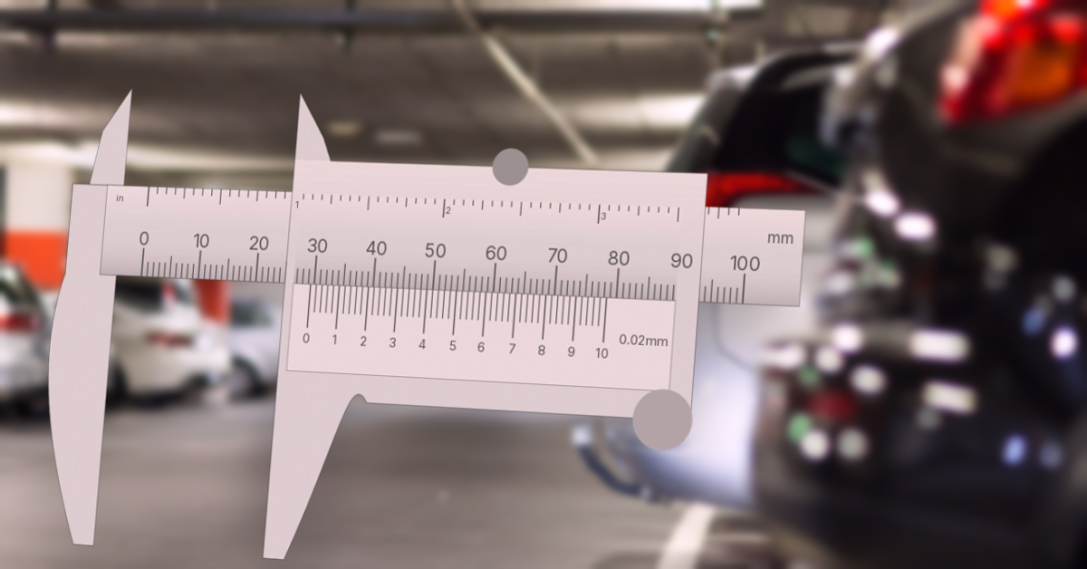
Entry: 29.4; mm
